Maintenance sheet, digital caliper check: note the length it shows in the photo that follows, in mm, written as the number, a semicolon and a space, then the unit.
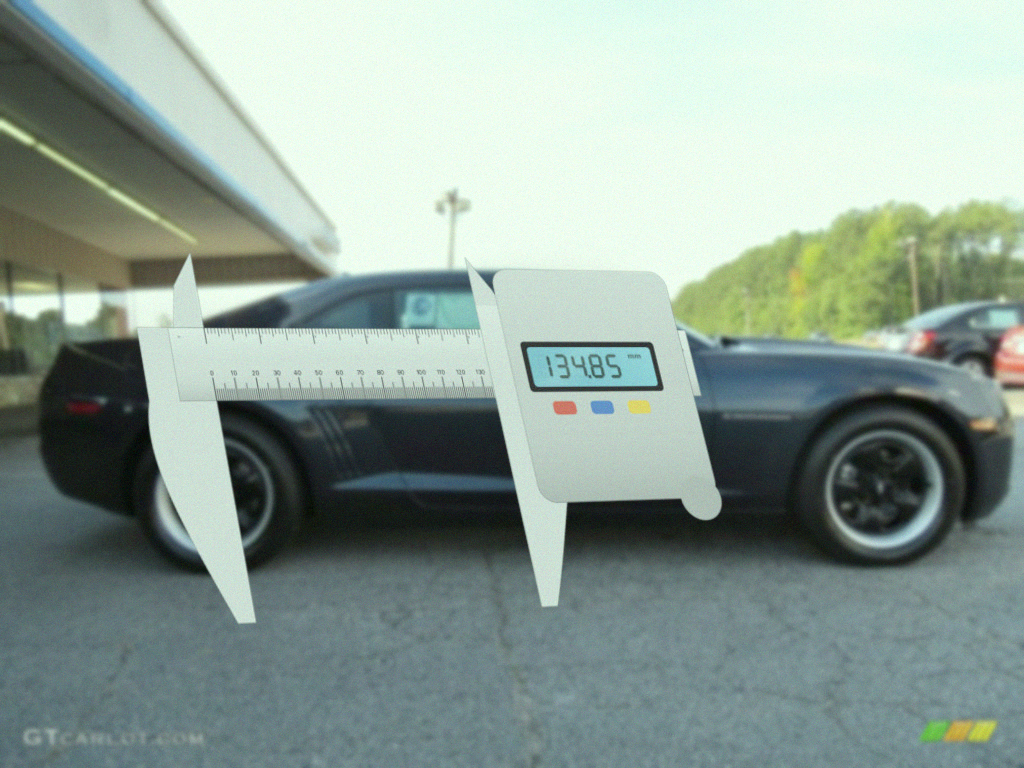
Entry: 134.85; mm
